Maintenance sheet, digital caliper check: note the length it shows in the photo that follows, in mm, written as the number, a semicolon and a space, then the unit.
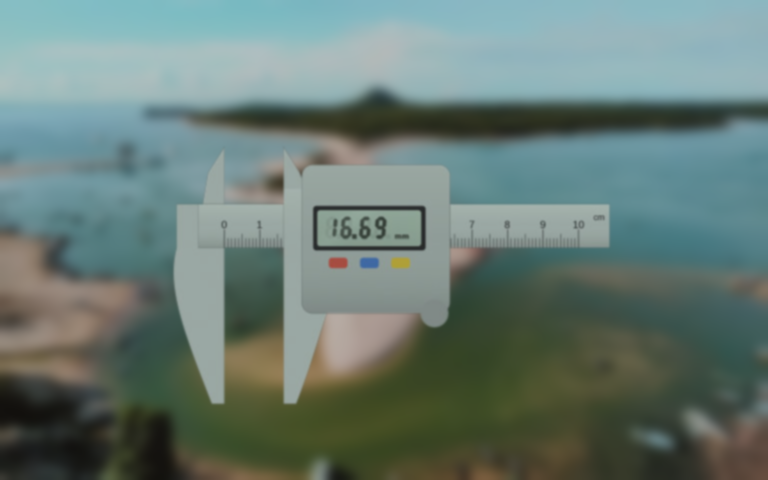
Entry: 16.69; mm
